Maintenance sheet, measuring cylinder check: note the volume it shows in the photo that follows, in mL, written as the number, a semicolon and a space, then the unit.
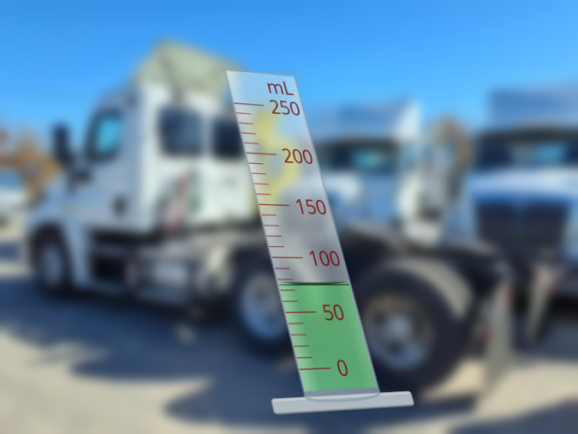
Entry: 75; mL
